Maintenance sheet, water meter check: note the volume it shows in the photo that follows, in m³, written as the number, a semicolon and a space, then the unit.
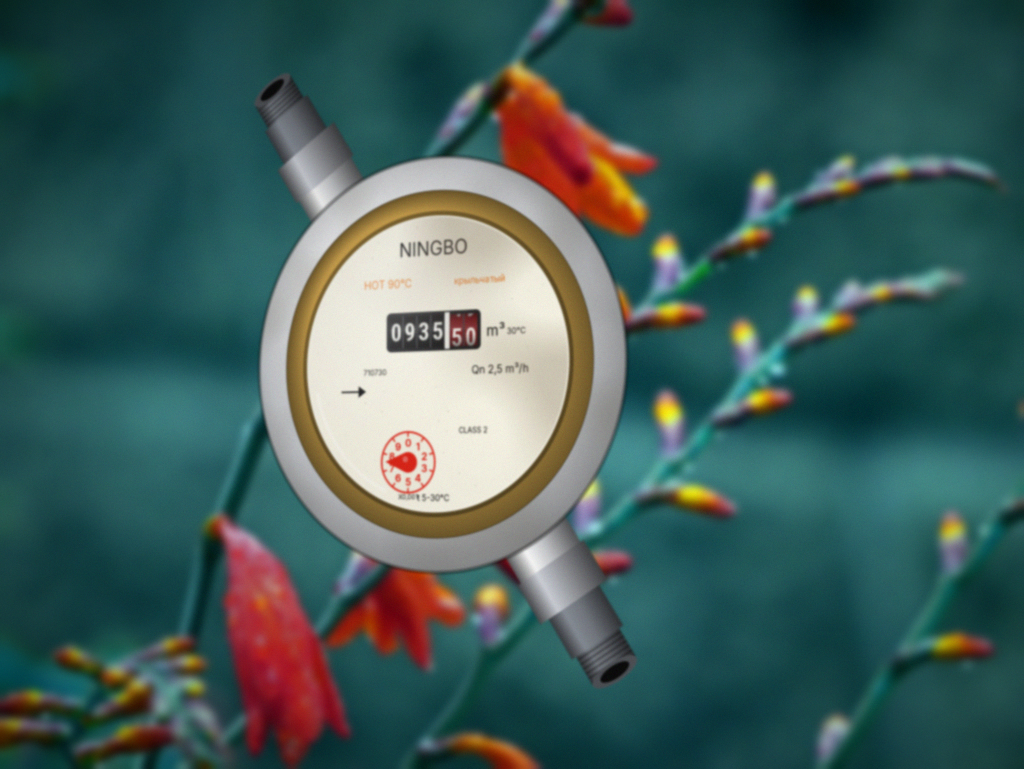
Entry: 935.497; m³
